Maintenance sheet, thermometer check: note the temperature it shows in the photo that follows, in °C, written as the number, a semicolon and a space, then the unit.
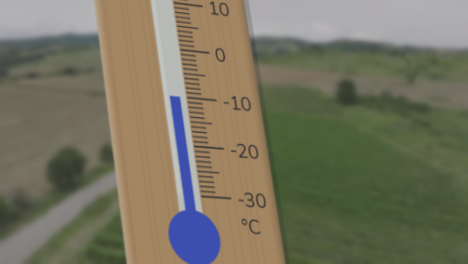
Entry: -10; °C
